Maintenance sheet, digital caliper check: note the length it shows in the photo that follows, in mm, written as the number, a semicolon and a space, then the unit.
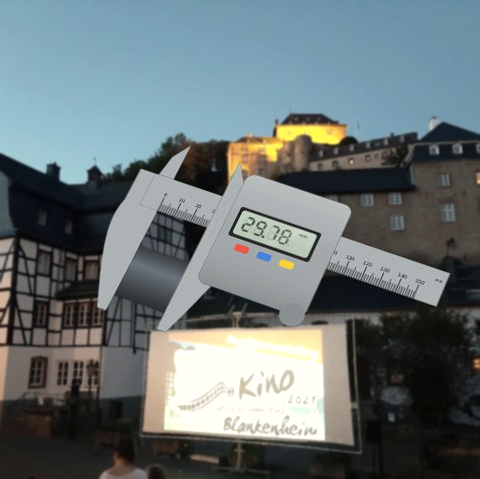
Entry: 29.78; mm
